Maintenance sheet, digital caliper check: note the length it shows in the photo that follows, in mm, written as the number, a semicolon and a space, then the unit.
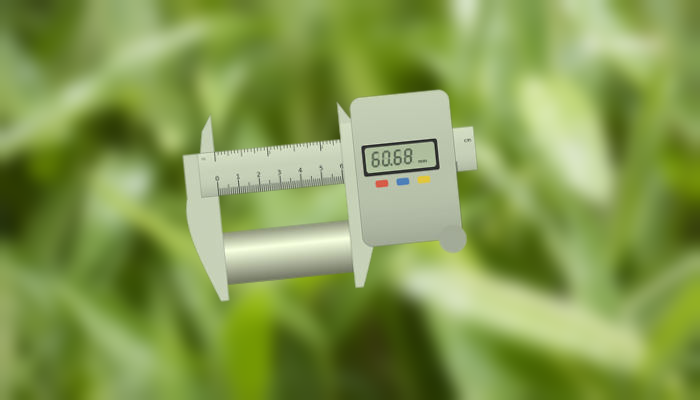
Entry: 60.68; mm
